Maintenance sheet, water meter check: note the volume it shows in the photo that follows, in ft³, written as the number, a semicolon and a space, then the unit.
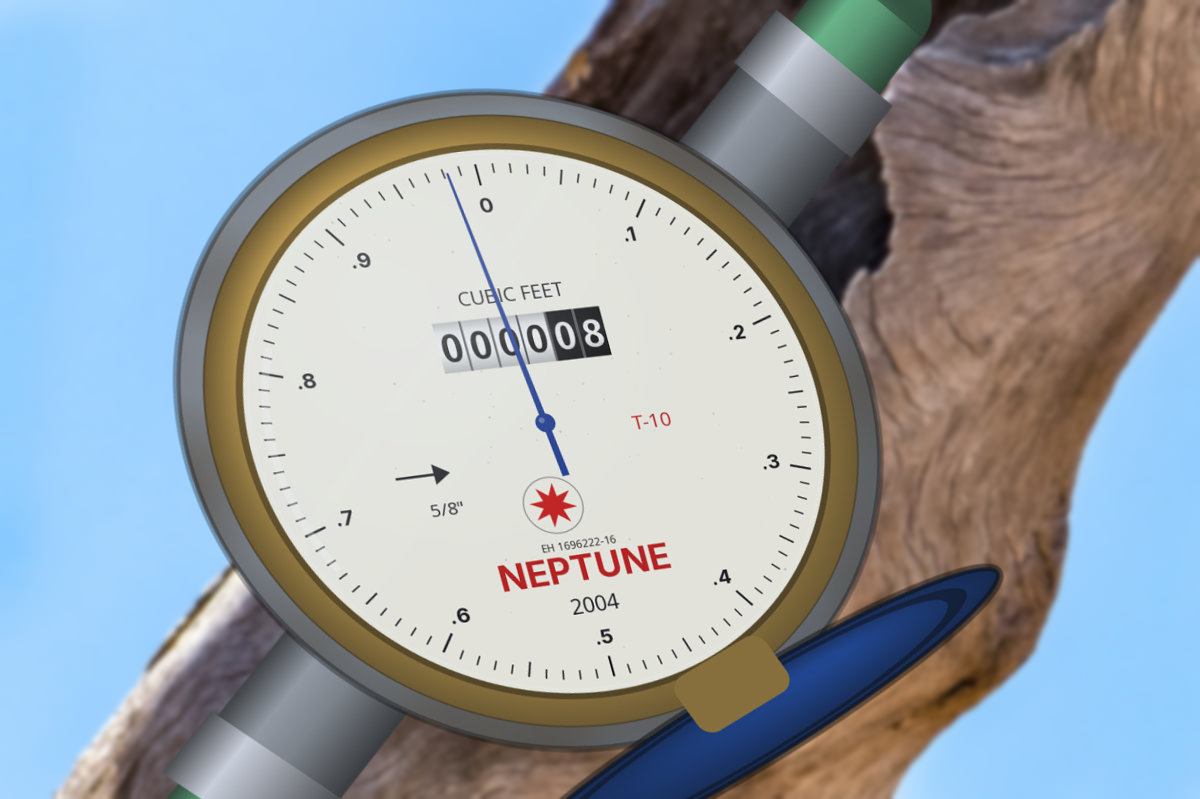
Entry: 7.98; ft³
